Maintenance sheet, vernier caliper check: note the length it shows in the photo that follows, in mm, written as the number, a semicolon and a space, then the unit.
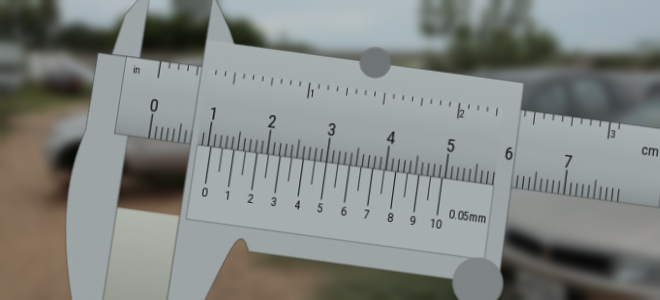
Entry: 10.5; mm
